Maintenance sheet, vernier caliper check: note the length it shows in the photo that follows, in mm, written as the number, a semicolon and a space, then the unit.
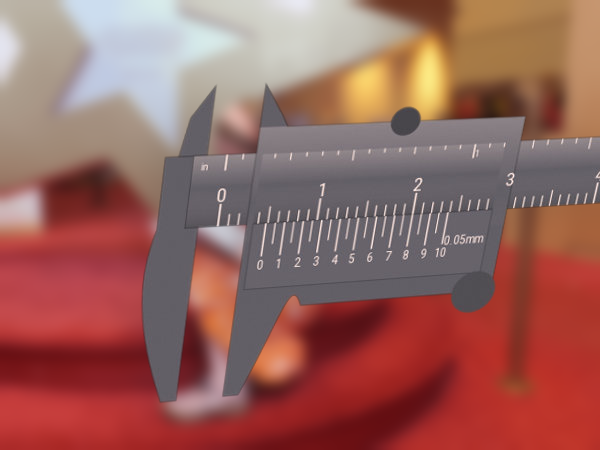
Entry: 4.8; mm
